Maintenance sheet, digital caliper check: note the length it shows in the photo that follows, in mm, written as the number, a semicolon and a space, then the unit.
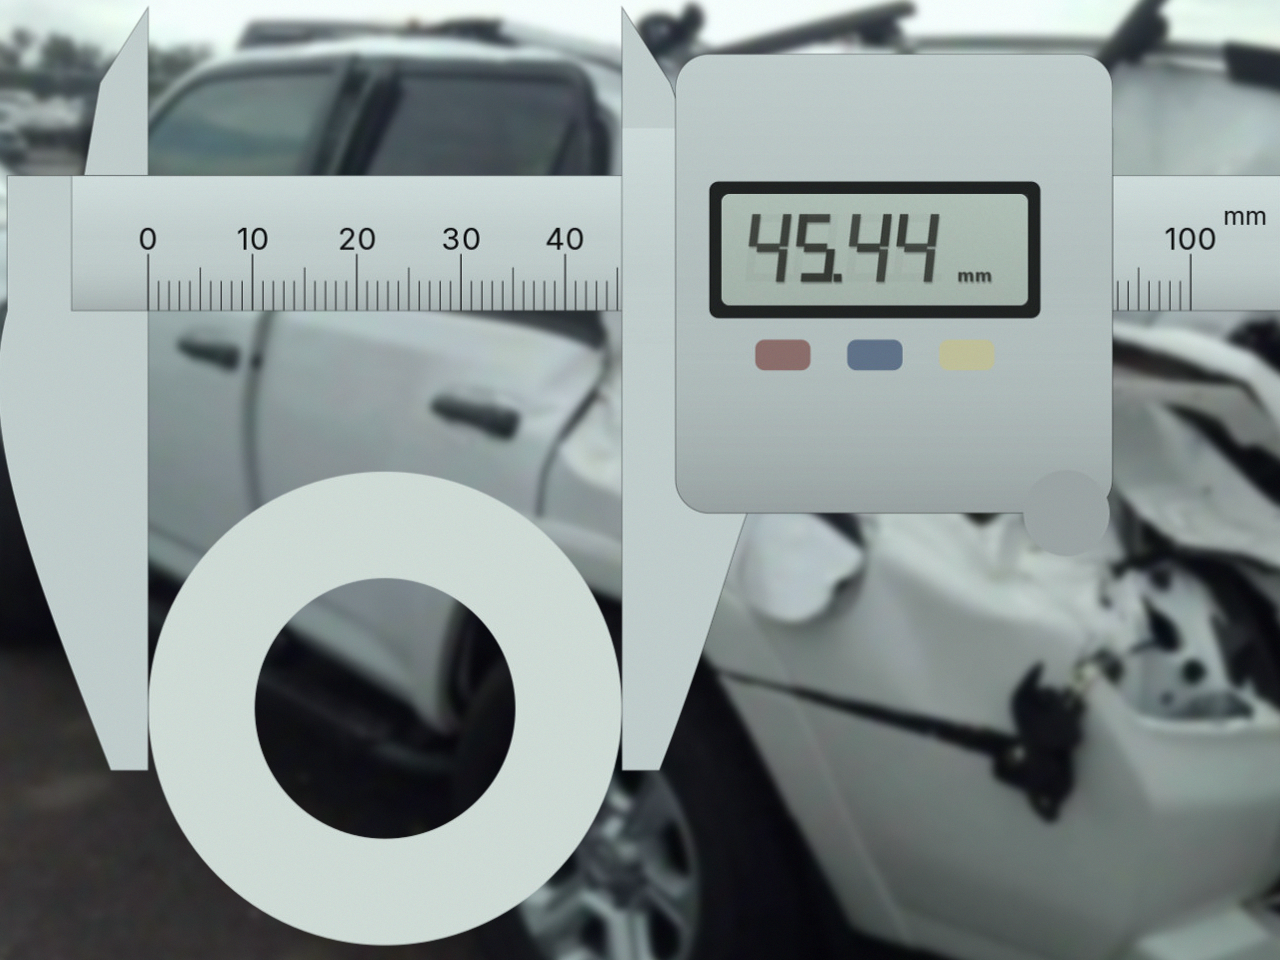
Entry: 45.44; mm
